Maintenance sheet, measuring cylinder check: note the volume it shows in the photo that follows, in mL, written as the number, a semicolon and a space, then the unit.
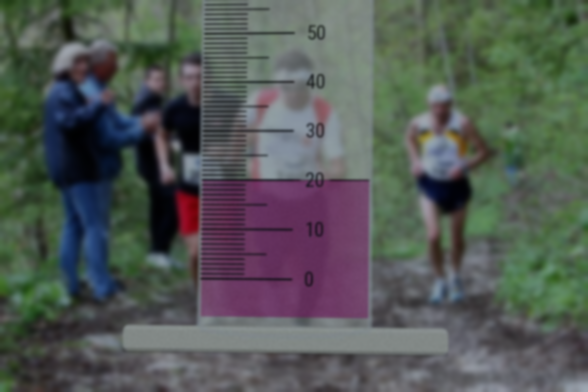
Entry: 20; mL
